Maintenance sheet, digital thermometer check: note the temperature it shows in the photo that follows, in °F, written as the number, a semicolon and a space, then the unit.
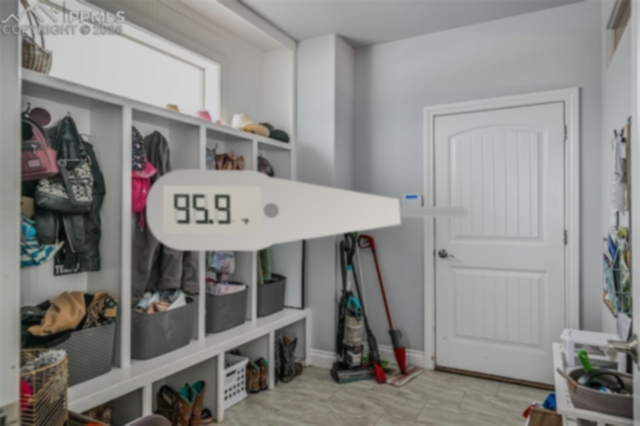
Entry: 95.9; °F
